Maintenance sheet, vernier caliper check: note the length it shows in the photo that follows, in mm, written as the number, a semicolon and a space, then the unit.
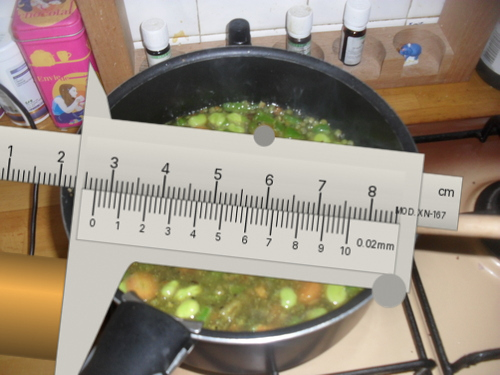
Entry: 27.0; mm
